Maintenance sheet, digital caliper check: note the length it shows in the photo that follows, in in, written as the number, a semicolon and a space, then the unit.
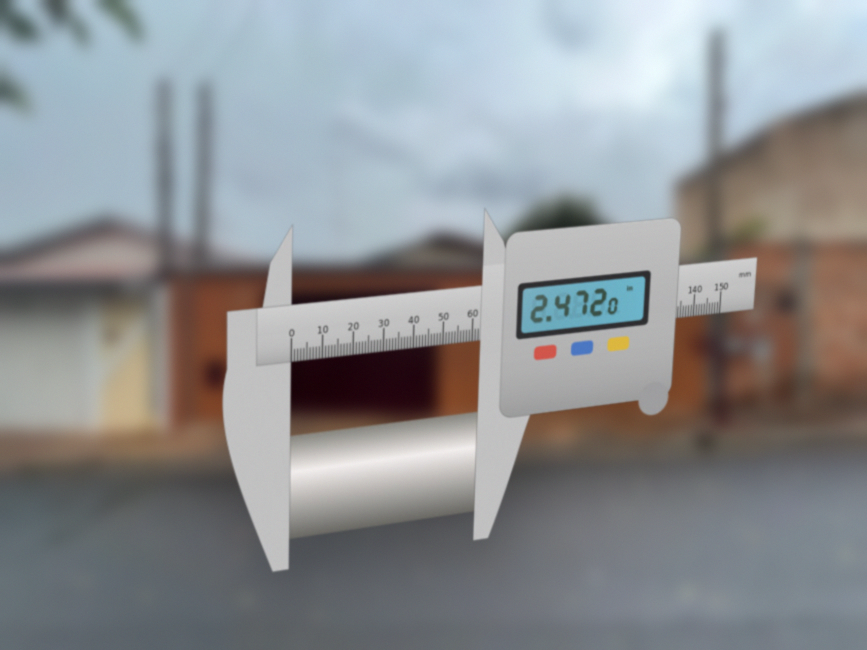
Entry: 2.4720; in
